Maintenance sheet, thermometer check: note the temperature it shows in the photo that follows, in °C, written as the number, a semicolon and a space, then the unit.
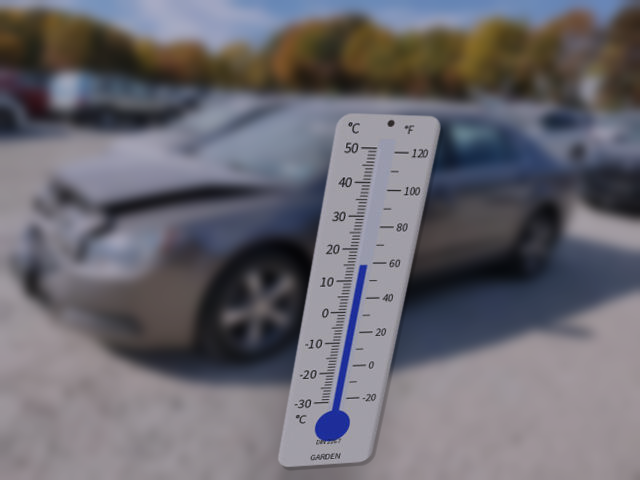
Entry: 15; °C
